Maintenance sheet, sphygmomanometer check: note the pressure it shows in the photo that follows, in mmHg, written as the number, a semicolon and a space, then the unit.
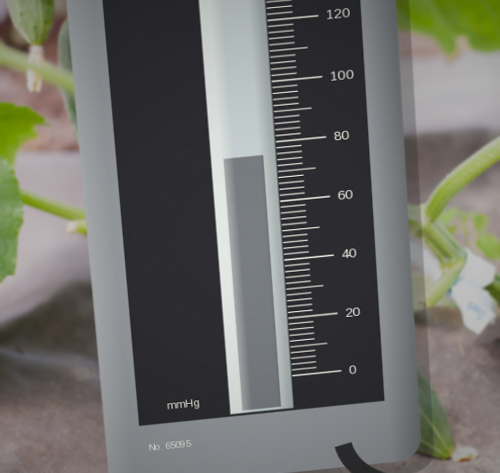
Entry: 76; mmHg
